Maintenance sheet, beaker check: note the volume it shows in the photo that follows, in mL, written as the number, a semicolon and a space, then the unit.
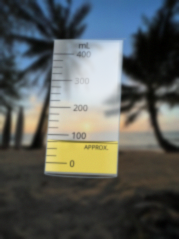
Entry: 75; mL
